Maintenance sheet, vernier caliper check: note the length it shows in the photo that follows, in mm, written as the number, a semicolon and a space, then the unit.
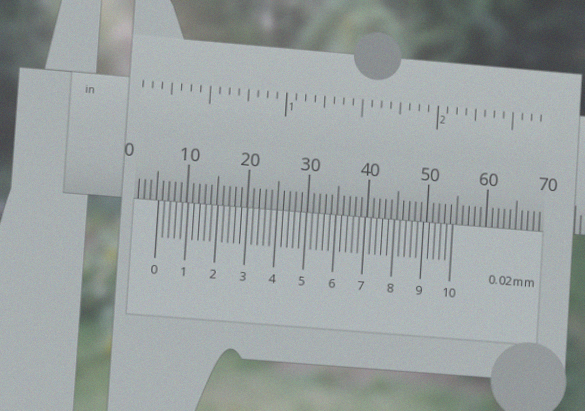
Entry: 5.4; mm
